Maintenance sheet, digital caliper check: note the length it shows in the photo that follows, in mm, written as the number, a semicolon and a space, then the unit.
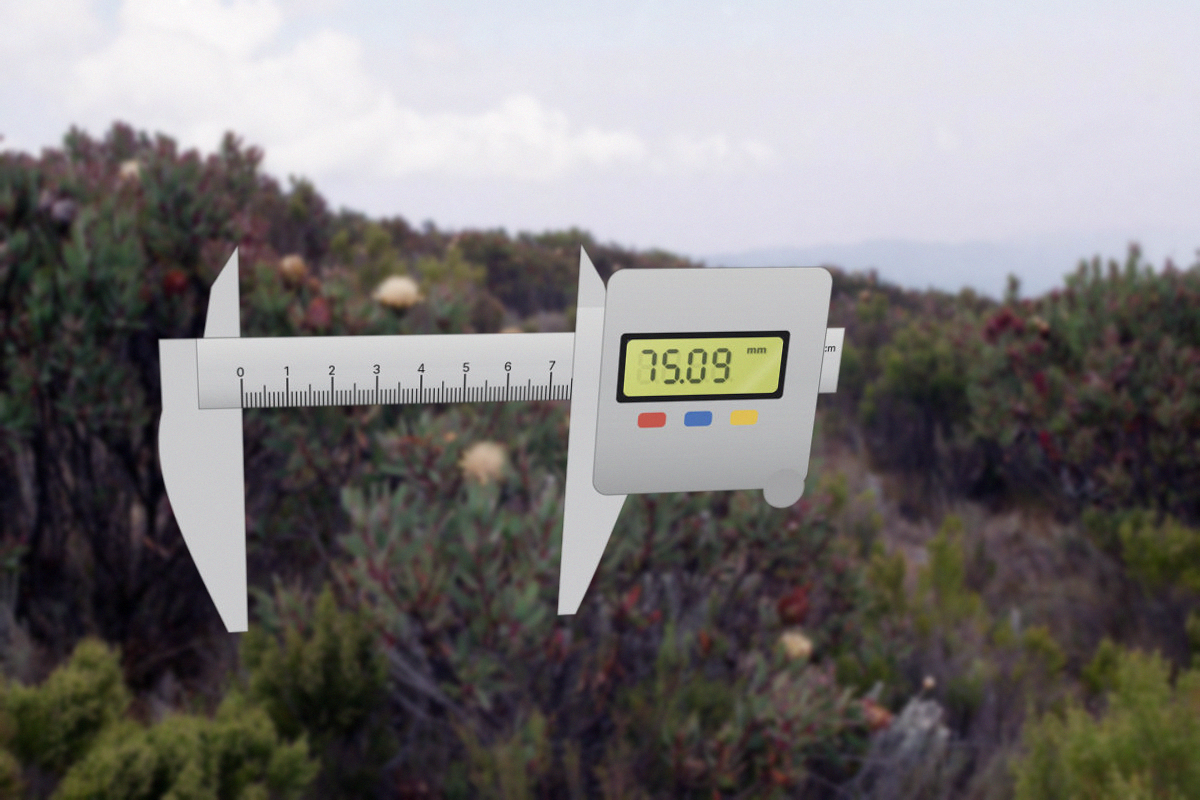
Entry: 75.09; mm
